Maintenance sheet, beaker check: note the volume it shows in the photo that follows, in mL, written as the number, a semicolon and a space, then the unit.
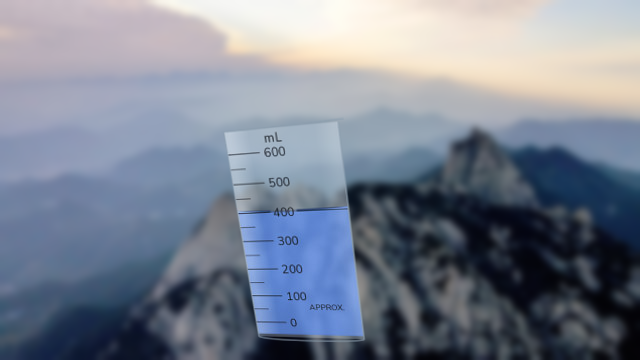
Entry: 400; mL
